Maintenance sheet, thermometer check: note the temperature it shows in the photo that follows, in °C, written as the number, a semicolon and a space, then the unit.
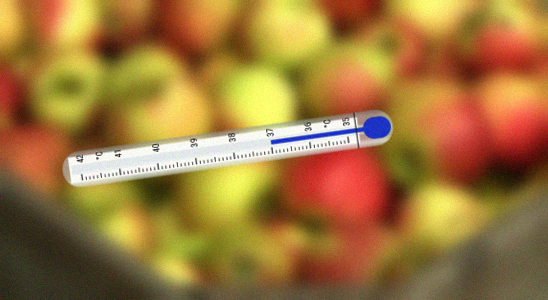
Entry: 37; °C
